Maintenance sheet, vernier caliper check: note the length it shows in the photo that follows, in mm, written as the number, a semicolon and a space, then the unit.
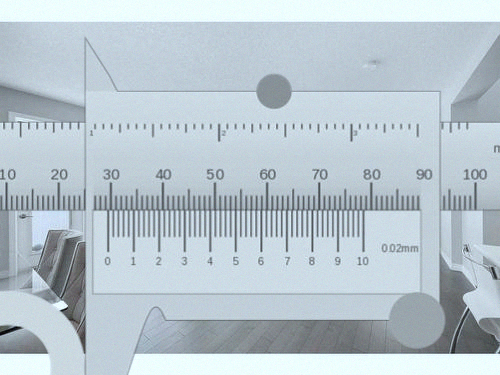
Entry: 29.5; mm
